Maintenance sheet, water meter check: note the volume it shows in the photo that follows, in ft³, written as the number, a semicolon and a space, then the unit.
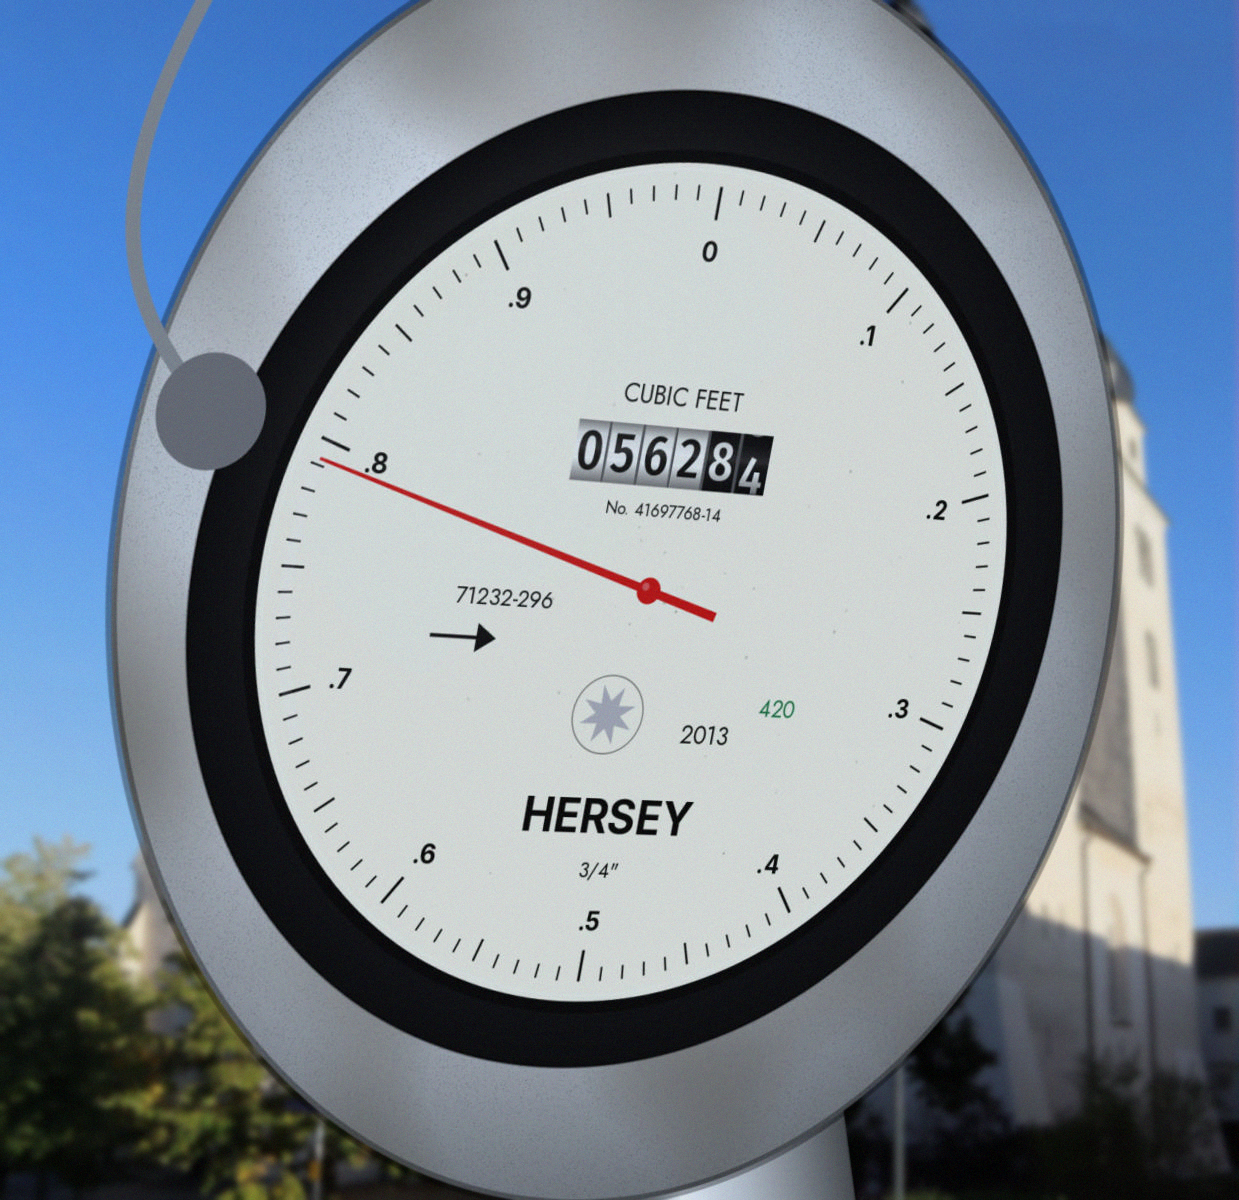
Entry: 56283.79; ft³
